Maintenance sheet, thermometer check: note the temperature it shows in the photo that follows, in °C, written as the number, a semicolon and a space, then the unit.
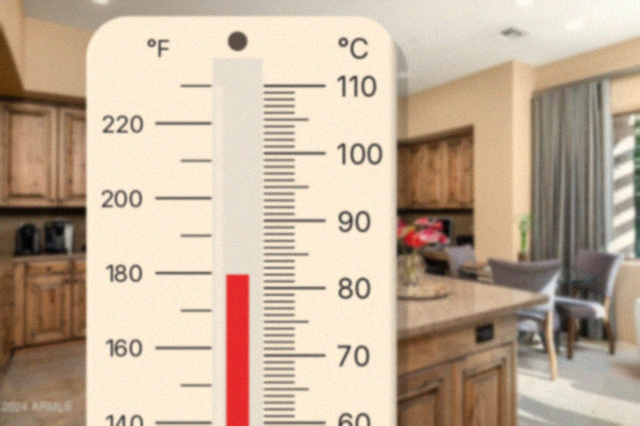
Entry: 82; °C
